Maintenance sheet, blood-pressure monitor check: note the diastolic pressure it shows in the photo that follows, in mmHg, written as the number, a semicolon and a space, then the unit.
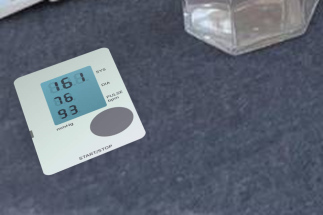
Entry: 76; mmHg
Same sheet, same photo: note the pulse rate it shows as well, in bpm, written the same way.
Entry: 93; bpm
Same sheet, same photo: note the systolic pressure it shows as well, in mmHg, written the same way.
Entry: 161; mmHg
